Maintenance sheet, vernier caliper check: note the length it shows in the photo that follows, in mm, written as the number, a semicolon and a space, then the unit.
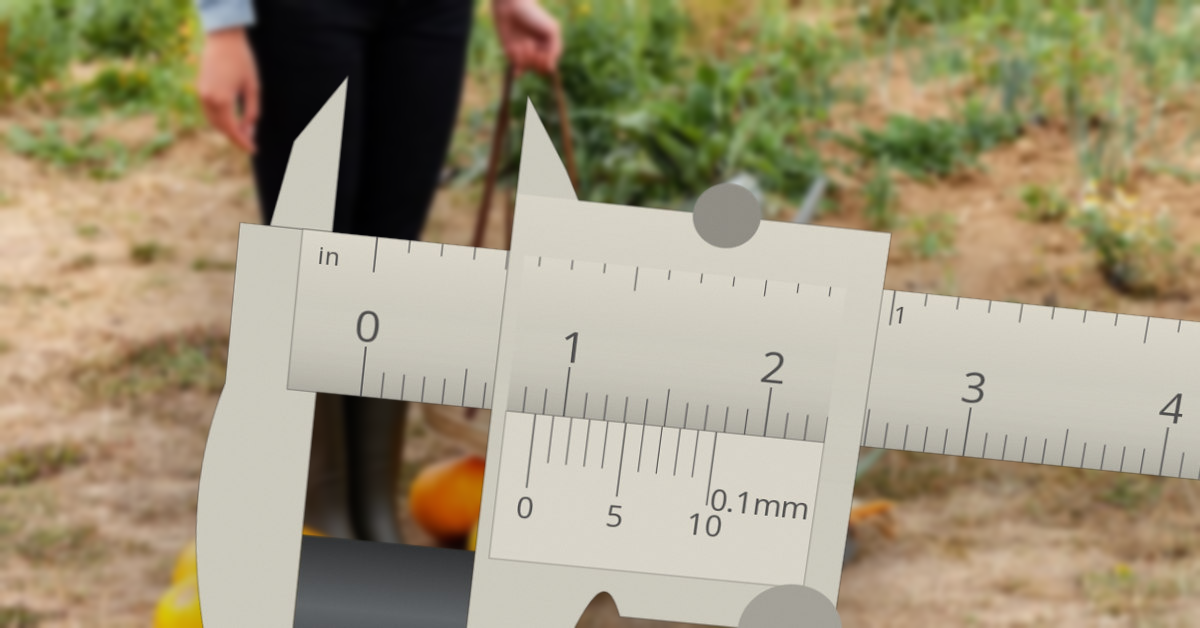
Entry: 8.6; mm
